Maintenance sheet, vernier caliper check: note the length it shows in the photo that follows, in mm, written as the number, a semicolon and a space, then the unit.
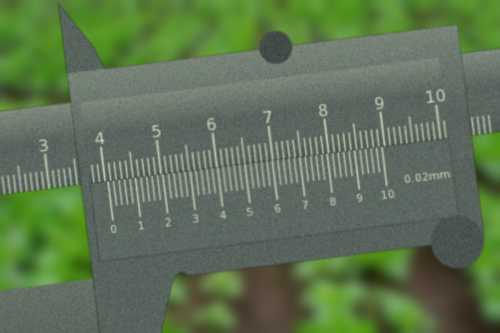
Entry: 40.5; mm
